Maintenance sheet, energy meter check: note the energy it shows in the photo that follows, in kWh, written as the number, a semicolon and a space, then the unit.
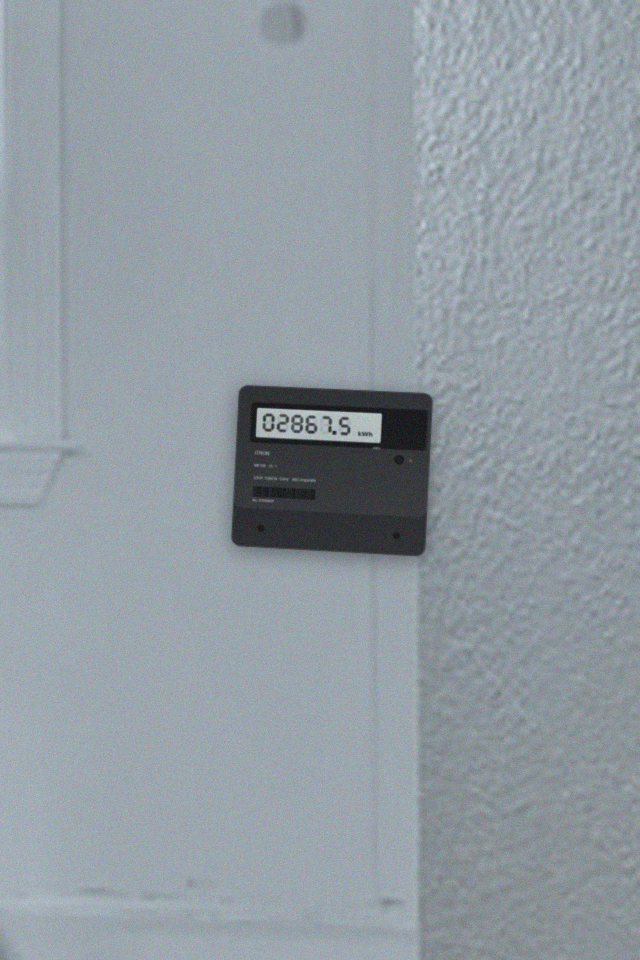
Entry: 2867.5; kWh
